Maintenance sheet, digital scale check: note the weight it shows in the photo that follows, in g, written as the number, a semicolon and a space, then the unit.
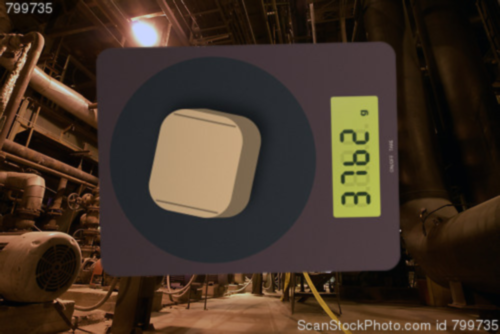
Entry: 3762; g
